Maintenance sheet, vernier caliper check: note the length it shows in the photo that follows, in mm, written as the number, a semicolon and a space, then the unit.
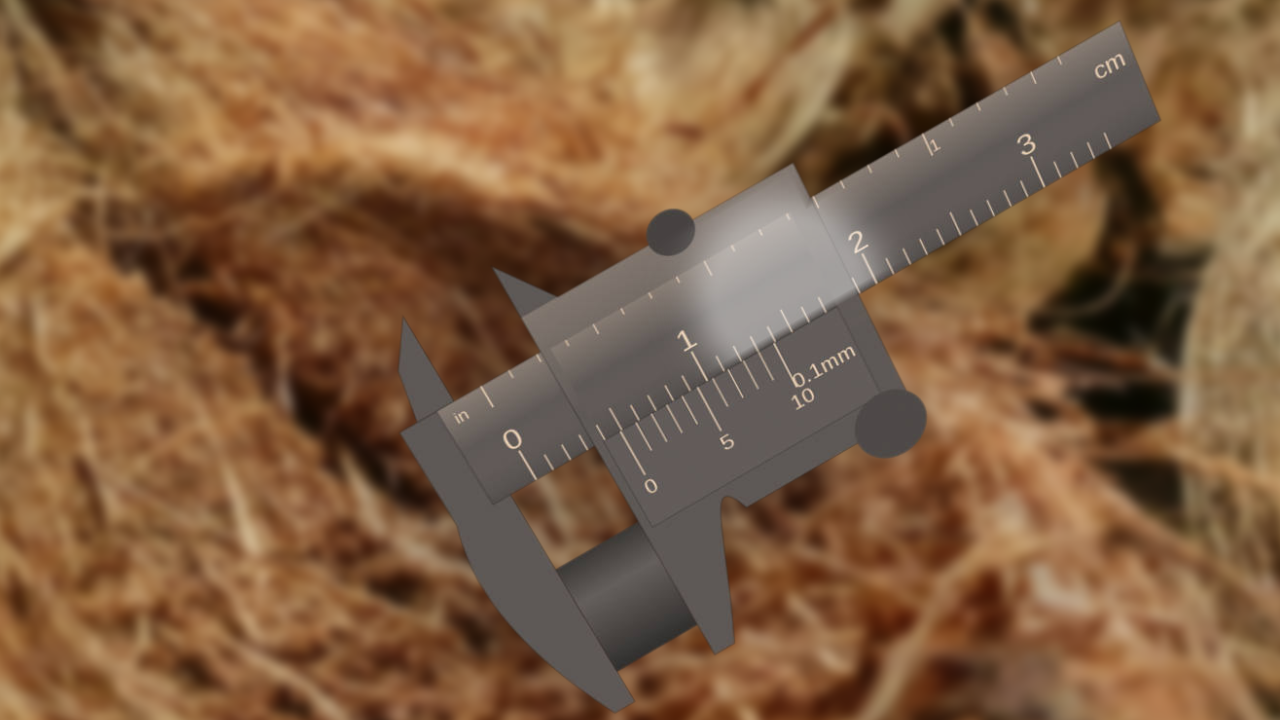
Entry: 4.9; mm
